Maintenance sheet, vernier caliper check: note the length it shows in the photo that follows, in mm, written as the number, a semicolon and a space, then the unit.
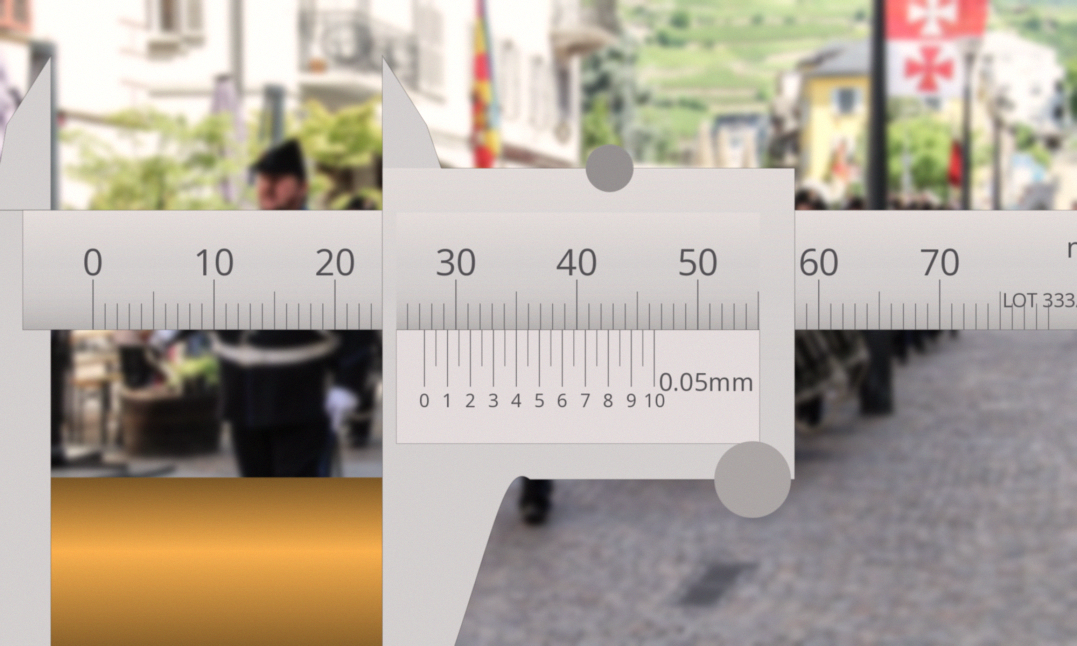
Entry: 27.4; mm
